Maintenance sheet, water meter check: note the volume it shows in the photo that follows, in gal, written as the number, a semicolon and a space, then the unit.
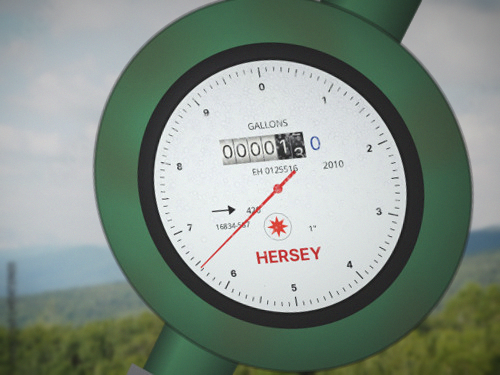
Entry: 126.4; gal
